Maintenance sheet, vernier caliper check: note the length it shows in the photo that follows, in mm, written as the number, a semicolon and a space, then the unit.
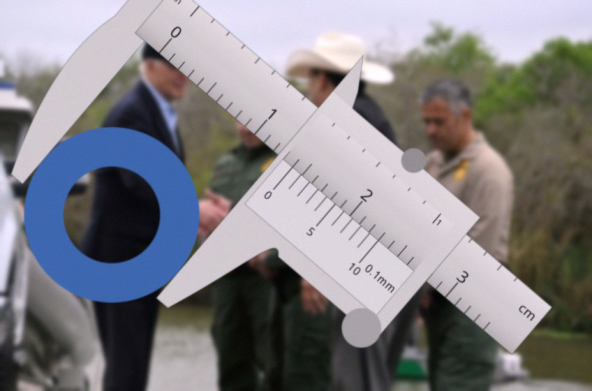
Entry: 14.0; mm
